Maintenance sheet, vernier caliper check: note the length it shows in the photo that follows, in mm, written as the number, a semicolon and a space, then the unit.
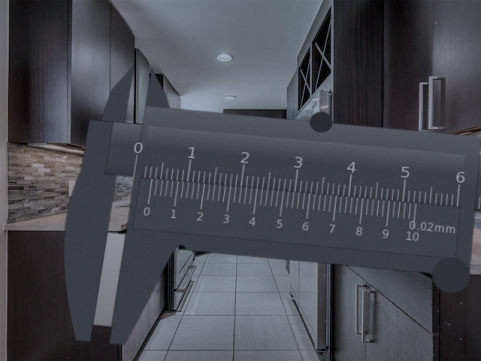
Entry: 3.4; mm
